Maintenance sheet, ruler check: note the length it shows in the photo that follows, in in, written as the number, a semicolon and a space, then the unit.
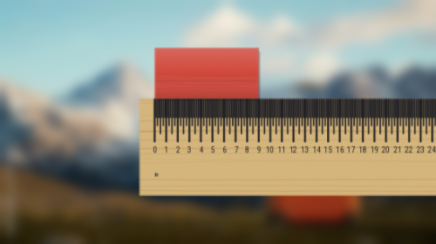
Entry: 9; in
